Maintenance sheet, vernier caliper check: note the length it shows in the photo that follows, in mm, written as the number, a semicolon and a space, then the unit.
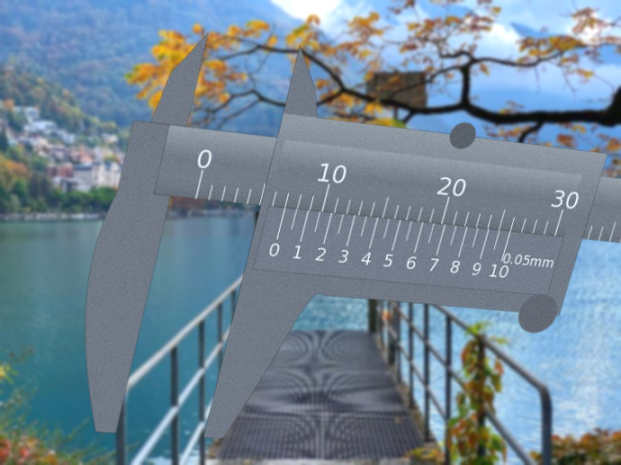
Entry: 7.0; mm
